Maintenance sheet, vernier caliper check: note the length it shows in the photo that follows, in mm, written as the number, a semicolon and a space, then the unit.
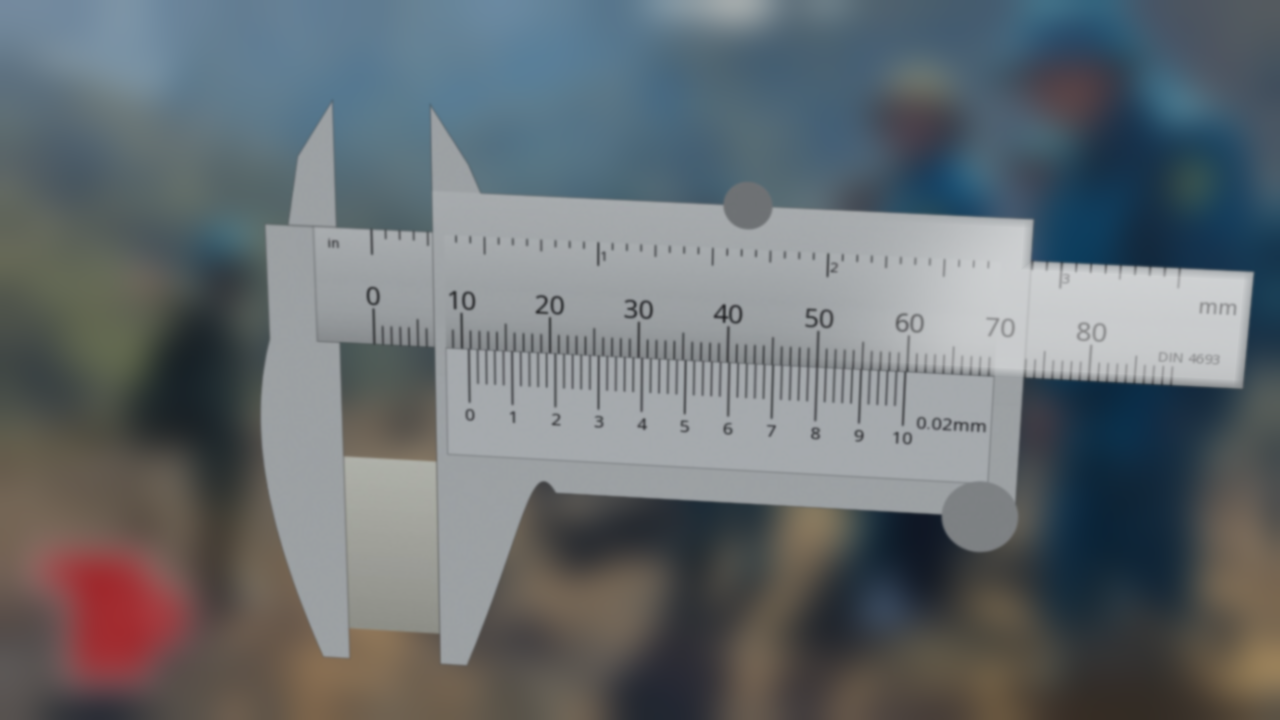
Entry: 10.8; mm
